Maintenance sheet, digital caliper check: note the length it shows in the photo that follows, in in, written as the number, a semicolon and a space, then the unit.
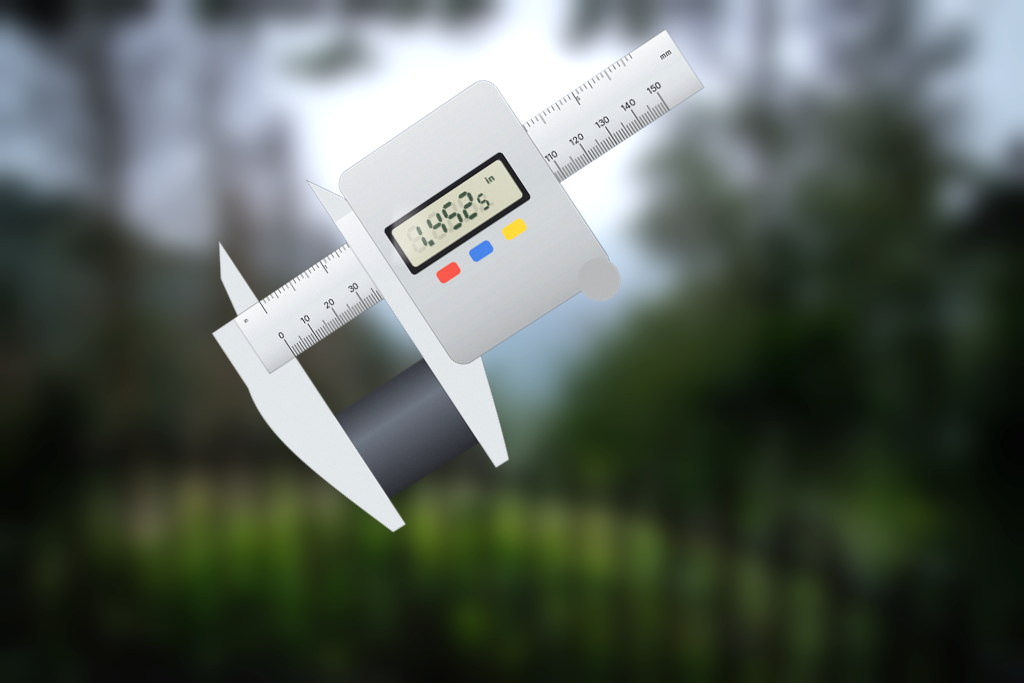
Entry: 1.4525; in
